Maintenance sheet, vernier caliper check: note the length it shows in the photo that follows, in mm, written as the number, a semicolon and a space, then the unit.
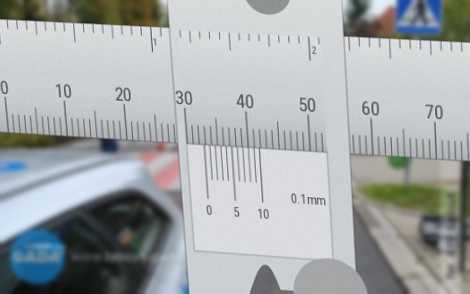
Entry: 32.8; mm
